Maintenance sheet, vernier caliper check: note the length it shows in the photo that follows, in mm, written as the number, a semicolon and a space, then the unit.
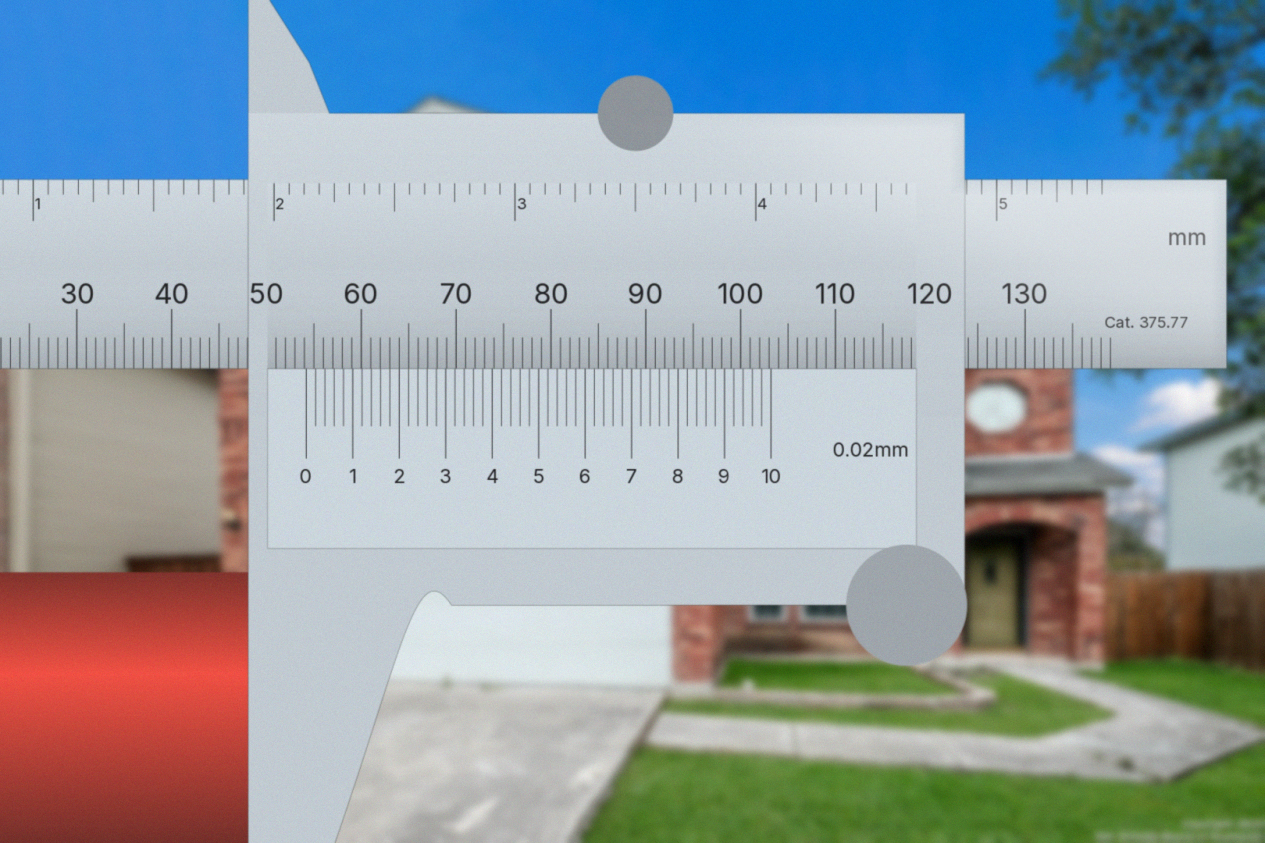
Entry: 54.2; mm
